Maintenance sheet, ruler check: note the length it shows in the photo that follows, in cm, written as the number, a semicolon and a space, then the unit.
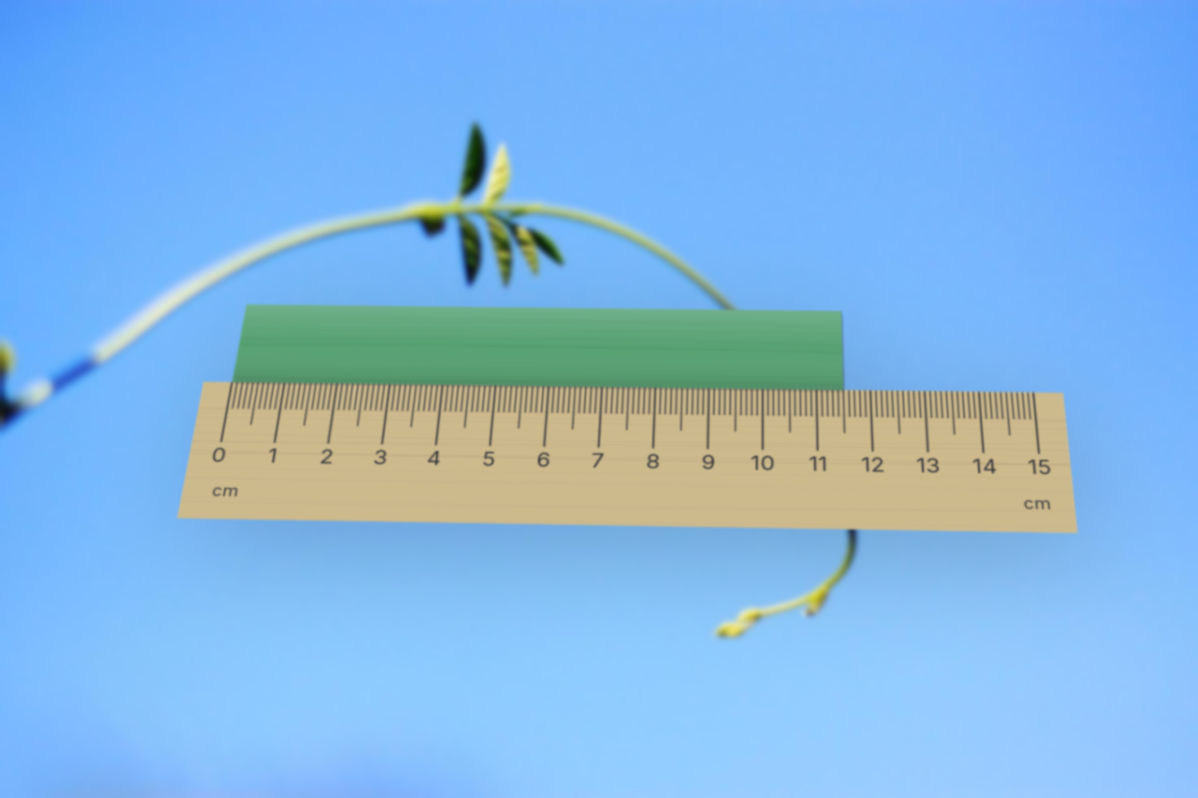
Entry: 11.5; cm
